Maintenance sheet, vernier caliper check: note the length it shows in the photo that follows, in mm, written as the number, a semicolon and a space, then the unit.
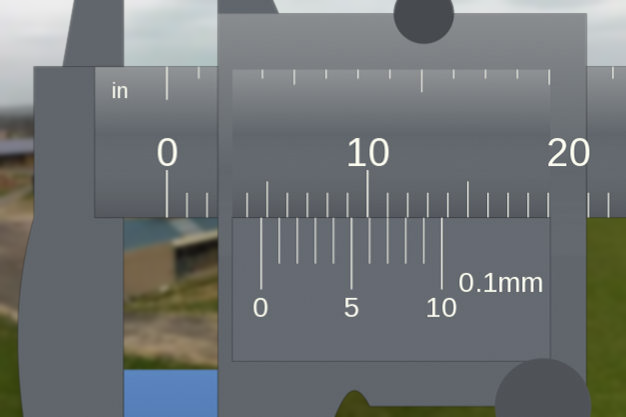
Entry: 4.7; mm
